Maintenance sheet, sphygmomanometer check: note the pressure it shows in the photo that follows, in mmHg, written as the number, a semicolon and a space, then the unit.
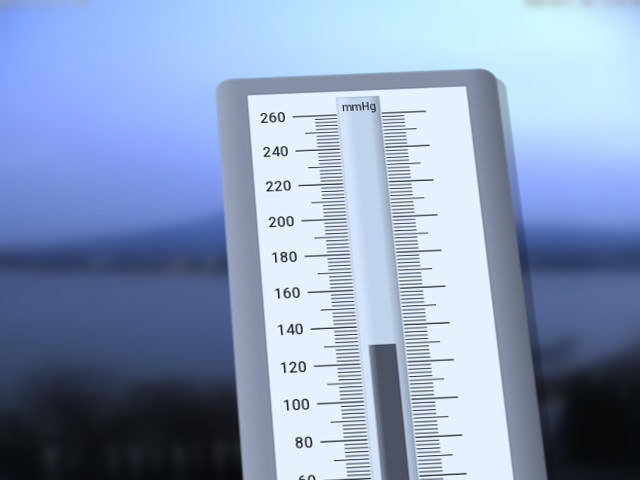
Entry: 130; mmHg
